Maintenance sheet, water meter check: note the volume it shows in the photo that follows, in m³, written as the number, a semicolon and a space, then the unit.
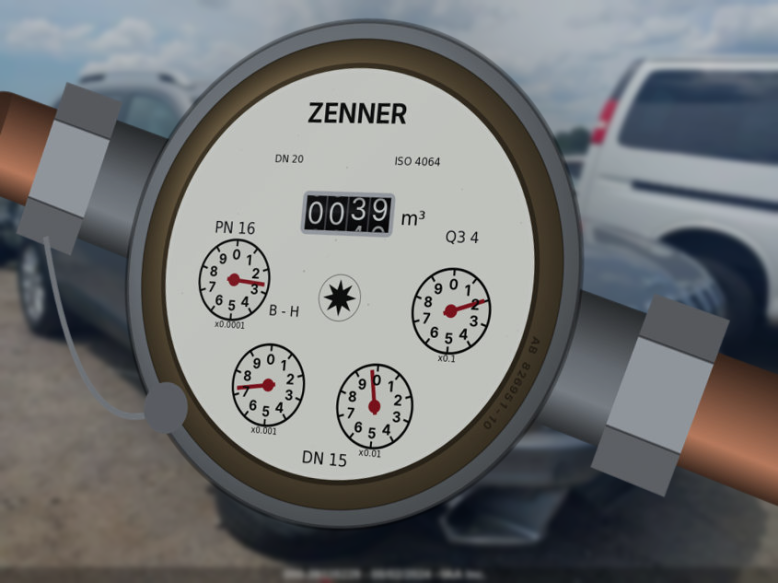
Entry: 39.1972; m³
